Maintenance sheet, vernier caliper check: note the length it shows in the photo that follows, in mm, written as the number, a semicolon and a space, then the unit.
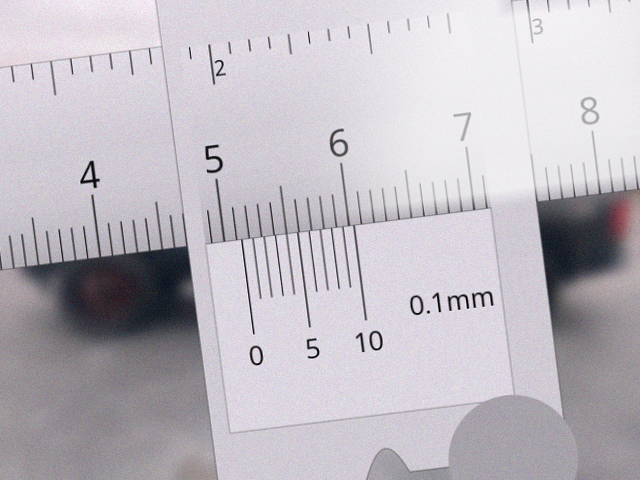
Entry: 51.4; mm
